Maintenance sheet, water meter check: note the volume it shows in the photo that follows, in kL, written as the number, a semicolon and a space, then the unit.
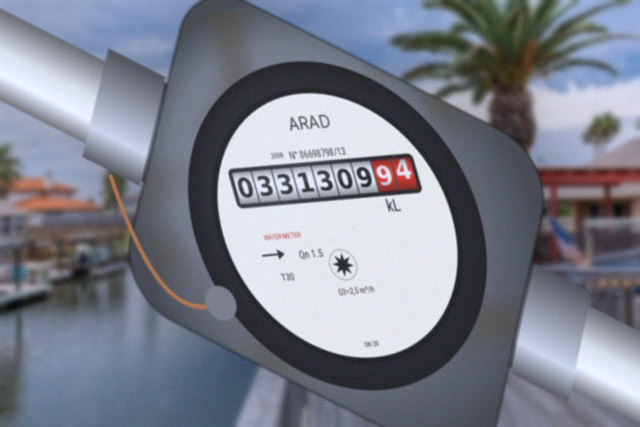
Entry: 331309.94; kL
